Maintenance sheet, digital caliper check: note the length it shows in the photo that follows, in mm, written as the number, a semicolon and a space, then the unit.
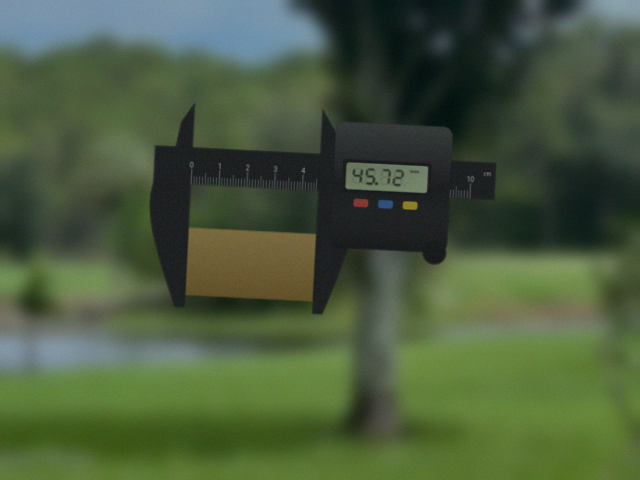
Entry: 45.72; mm
